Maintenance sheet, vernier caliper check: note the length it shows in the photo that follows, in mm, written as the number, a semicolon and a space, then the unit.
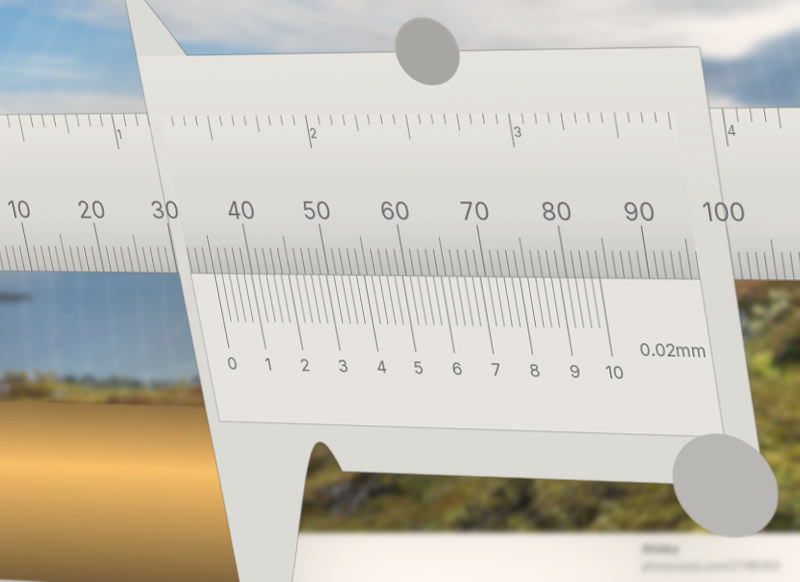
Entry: 35.0; mm
